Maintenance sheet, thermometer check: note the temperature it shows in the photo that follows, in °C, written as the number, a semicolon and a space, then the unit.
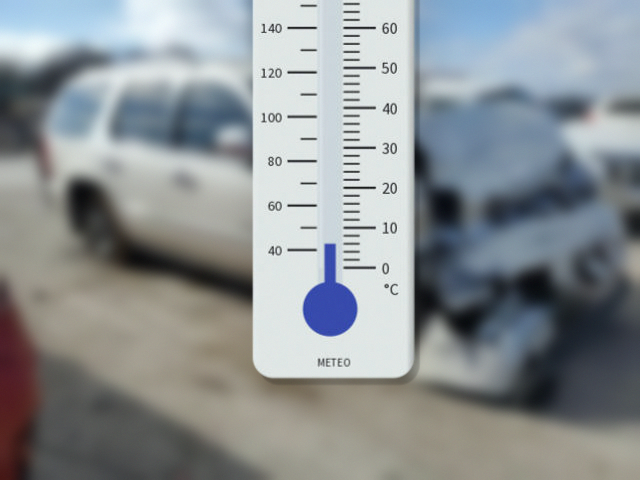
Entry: 6; °C
